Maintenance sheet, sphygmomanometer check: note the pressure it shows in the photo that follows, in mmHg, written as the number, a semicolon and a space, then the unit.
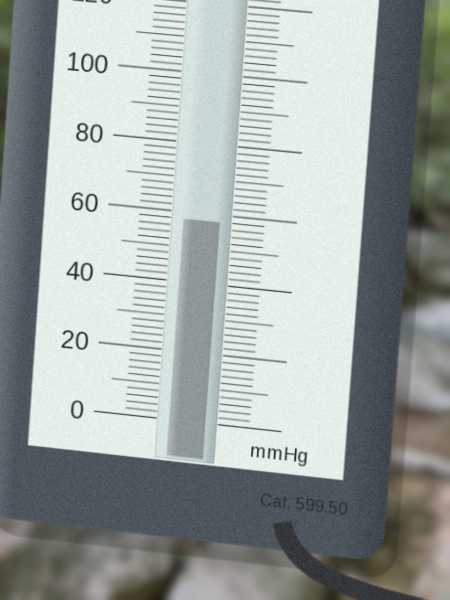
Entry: 58; mmHg
